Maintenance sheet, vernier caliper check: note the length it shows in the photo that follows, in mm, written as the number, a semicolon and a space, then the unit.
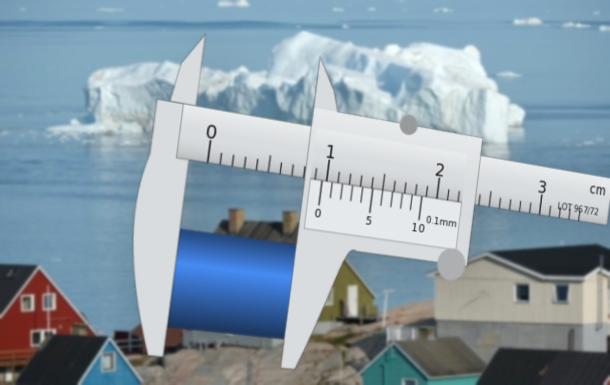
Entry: 9.6; mm
